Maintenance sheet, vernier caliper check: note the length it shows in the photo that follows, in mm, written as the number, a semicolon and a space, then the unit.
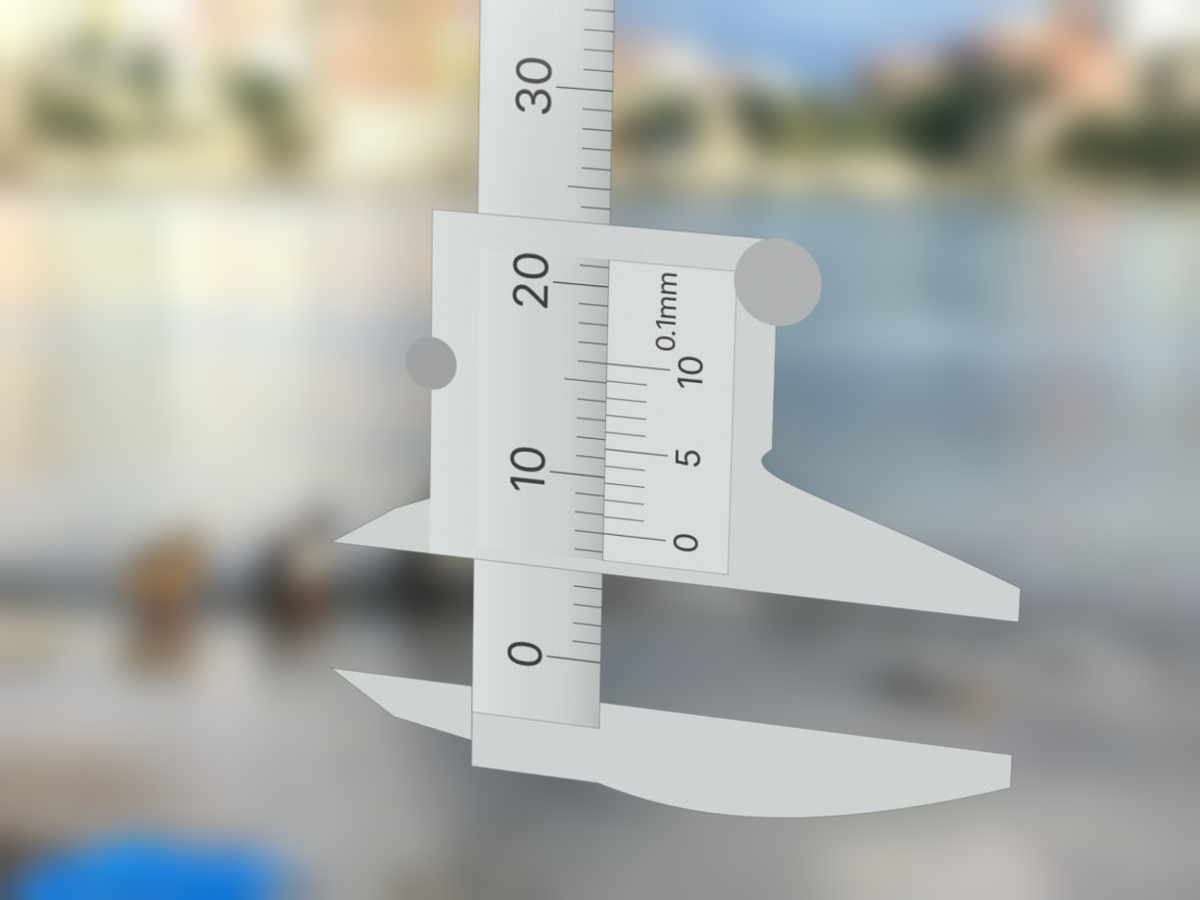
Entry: 7.0; mm
